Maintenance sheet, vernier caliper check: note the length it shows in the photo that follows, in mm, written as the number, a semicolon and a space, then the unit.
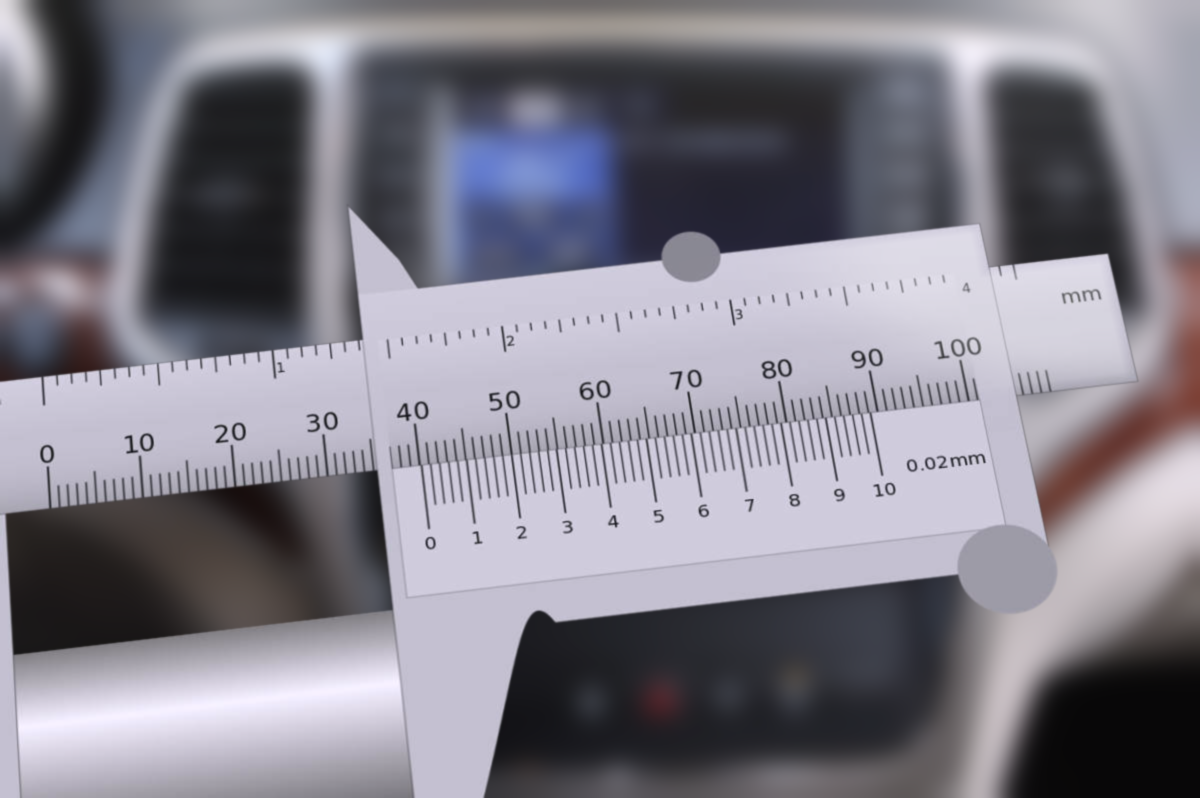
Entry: 40.2; mm
